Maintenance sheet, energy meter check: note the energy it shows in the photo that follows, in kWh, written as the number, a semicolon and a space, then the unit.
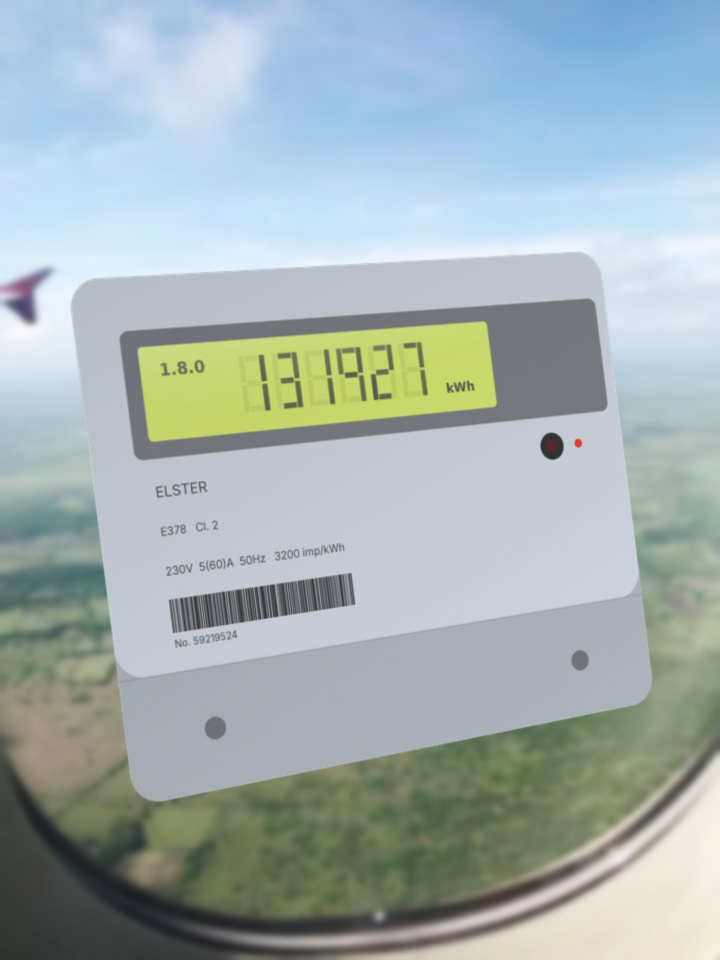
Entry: 131927; kWh
